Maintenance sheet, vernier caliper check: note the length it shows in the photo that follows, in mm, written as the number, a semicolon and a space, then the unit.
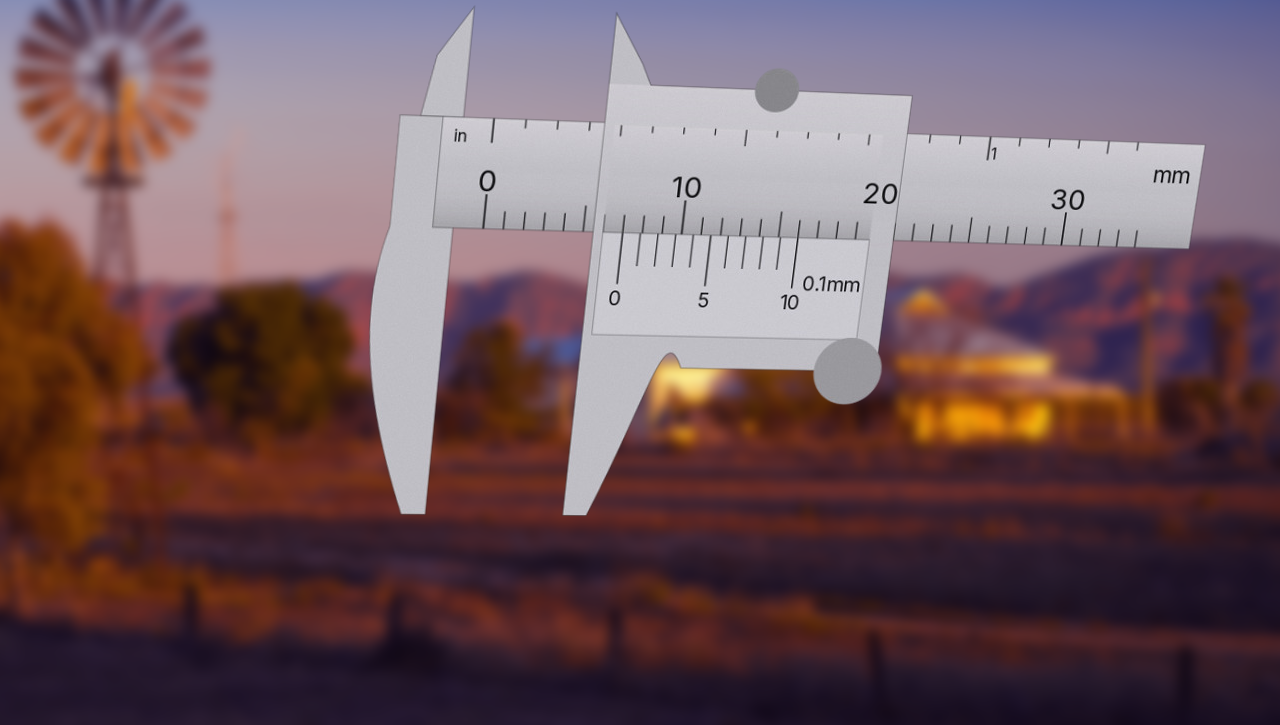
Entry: 7.0; mm
